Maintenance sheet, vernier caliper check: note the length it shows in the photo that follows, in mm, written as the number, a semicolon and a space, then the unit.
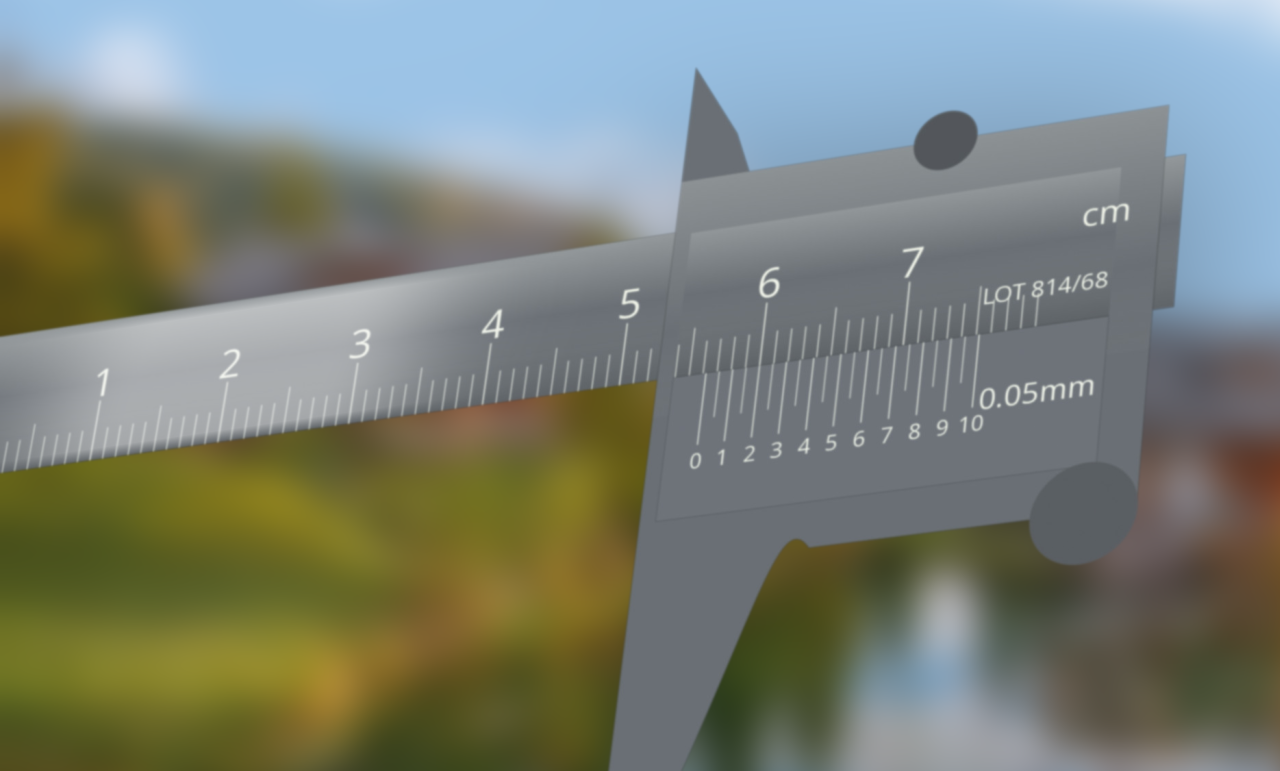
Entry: 56.2; mm
